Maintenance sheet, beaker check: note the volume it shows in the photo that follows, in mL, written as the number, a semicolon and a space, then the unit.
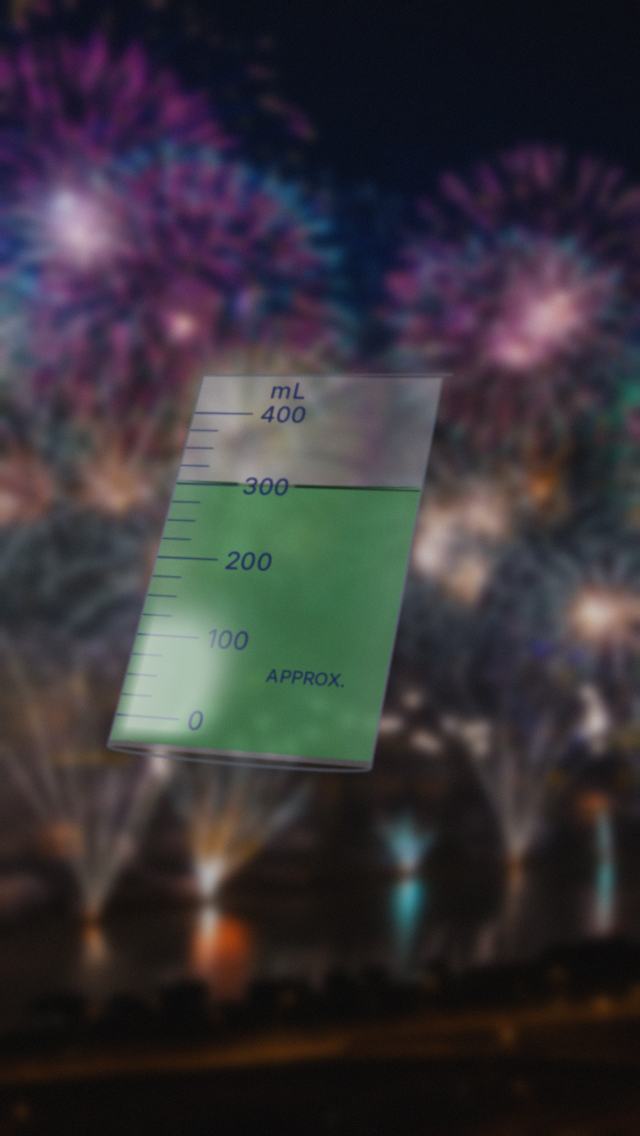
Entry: 300; mL
